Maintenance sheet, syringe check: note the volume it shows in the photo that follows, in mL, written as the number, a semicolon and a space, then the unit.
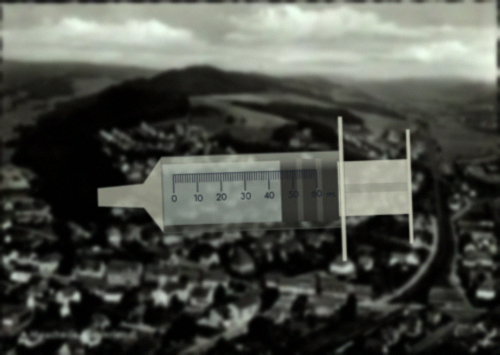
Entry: 45; mL
